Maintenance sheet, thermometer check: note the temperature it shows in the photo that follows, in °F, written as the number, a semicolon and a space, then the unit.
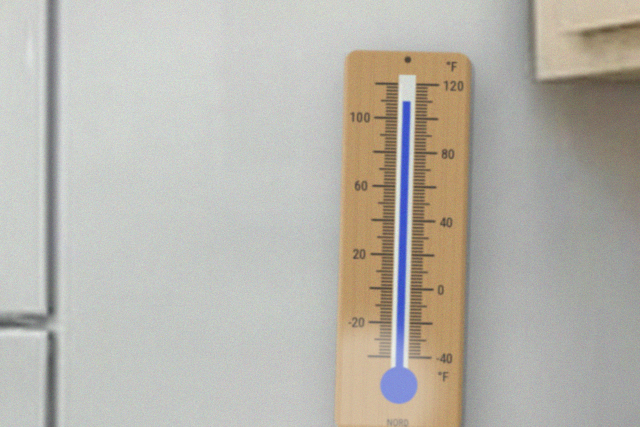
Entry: 110; °F
